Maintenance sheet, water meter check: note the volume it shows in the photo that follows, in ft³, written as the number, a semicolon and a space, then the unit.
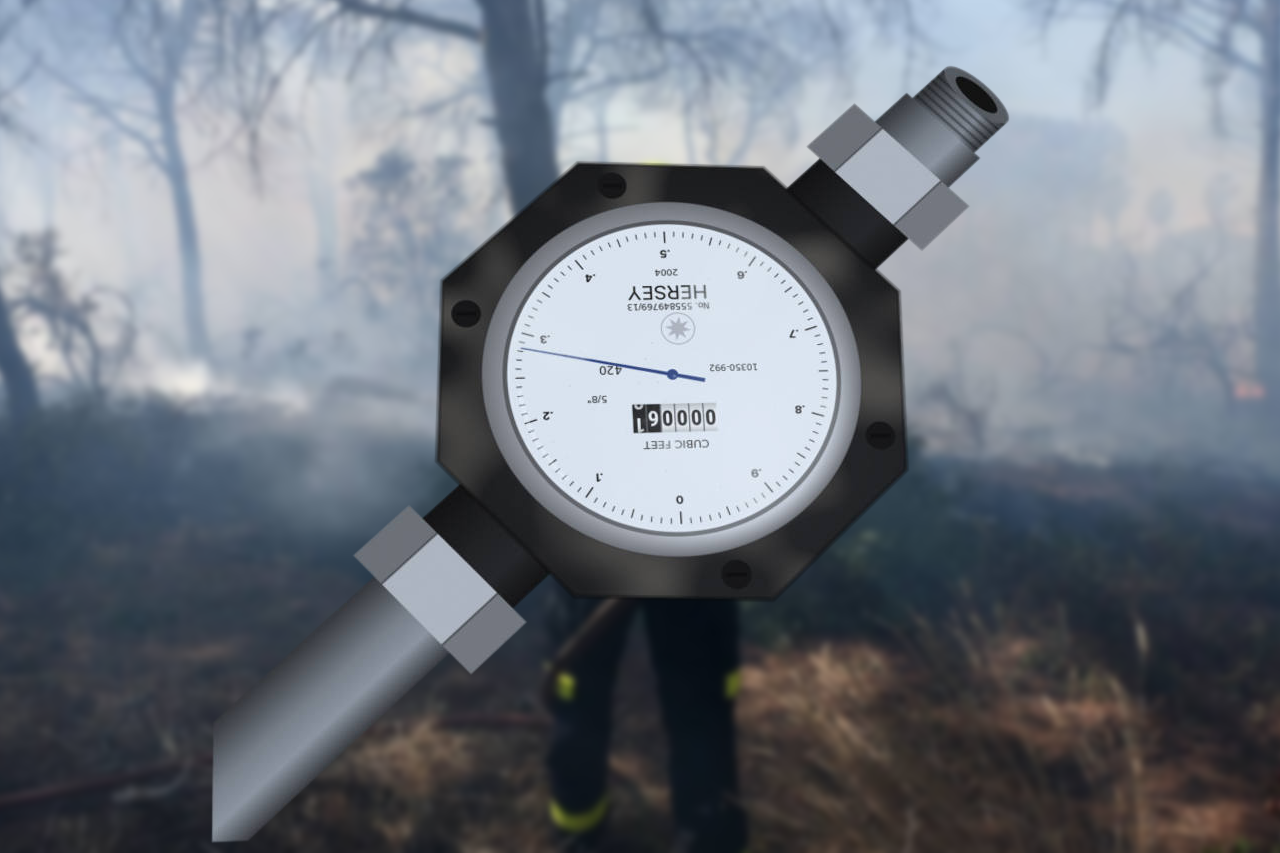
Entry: 61.28; ft³
